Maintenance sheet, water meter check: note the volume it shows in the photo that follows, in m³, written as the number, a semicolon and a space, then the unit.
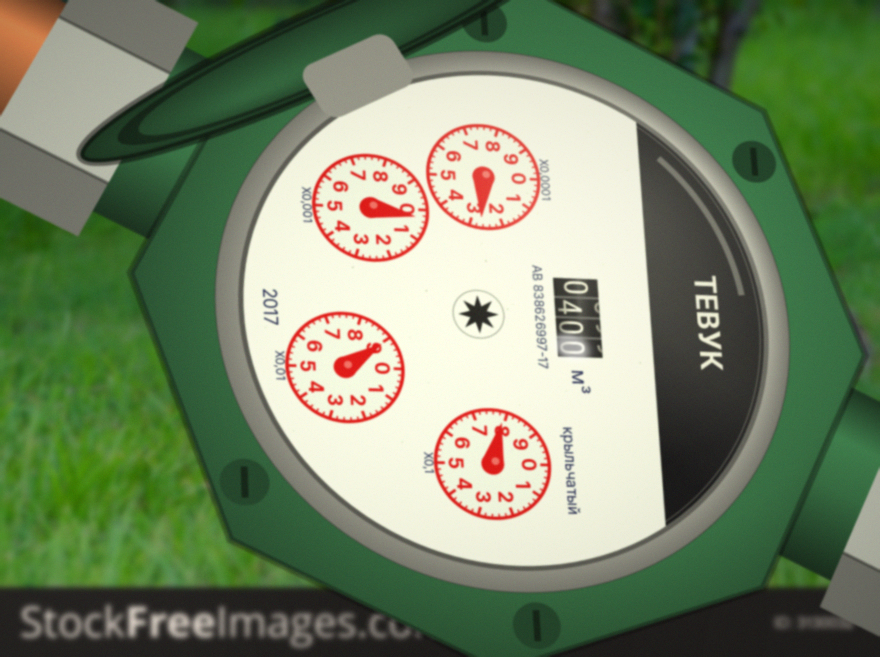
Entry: 399.7902; m³
